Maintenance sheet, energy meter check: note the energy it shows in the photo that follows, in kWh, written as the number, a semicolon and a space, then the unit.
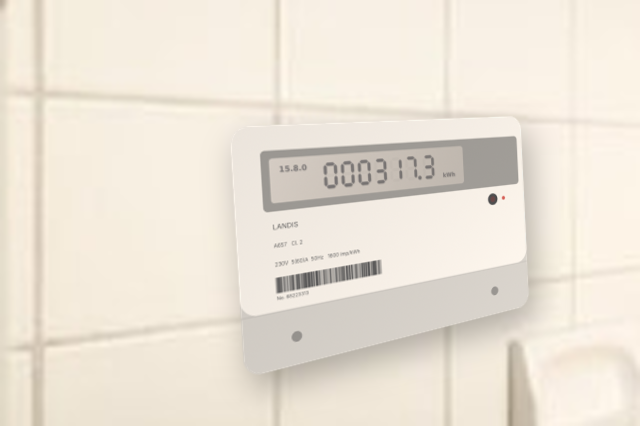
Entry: 317.3; kWh
